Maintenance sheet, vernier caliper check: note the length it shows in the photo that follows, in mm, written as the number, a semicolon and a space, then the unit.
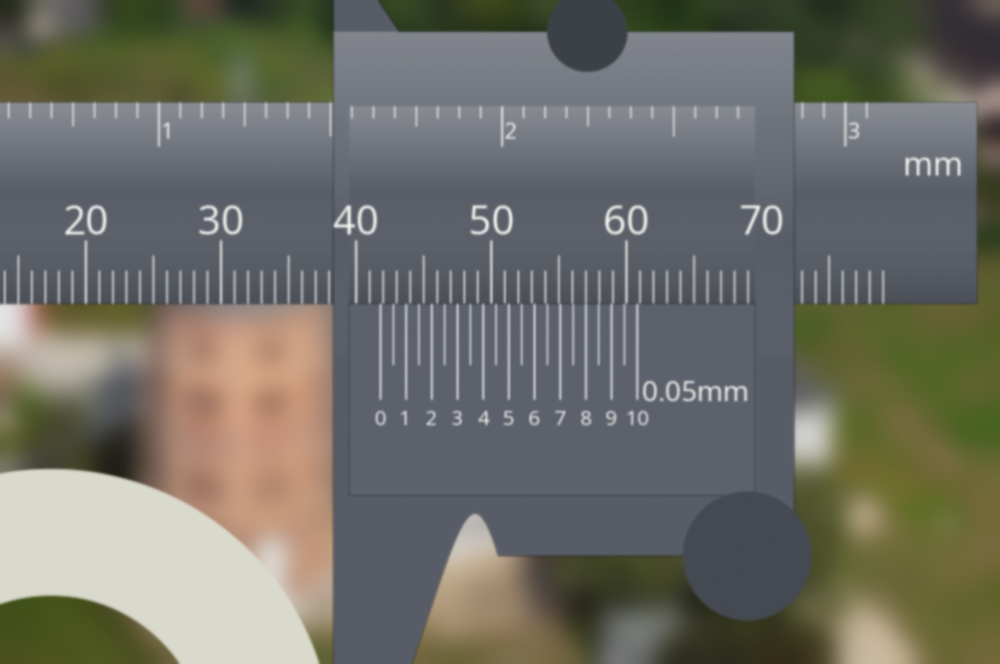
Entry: 41.8; mm
